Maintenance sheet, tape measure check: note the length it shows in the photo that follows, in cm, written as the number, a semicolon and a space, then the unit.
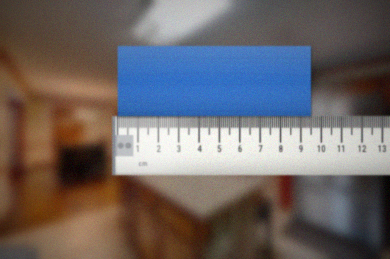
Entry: 9.5; cm
